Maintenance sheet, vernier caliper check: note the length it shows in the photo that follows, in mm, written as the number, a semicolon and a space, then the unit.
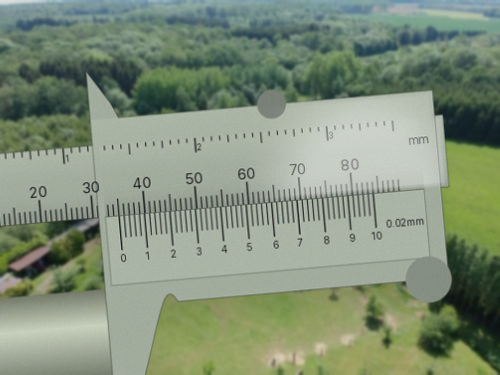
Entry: 35.0; mm
